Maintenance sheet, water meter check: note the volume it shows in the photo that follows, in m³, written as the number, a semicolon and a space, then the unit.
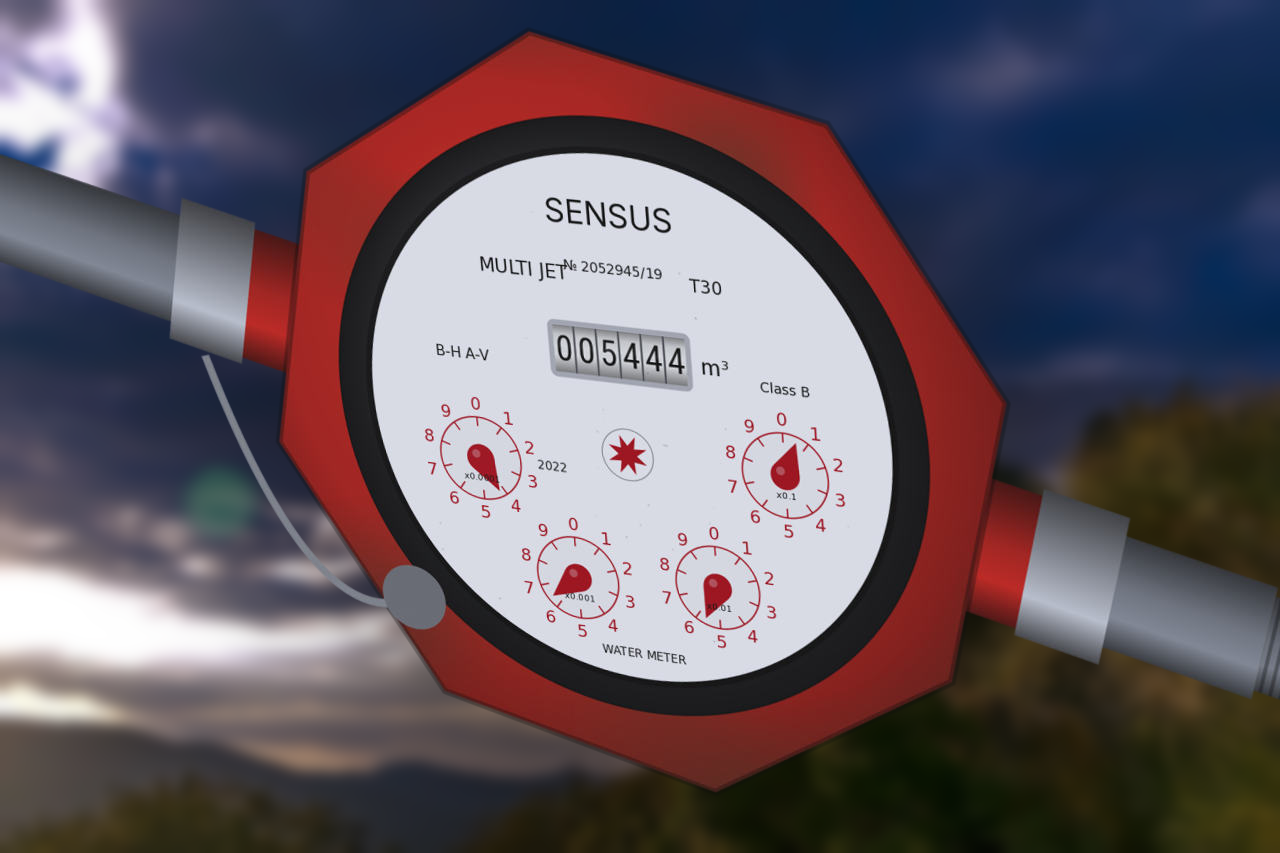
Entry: 5444.0564; m³
